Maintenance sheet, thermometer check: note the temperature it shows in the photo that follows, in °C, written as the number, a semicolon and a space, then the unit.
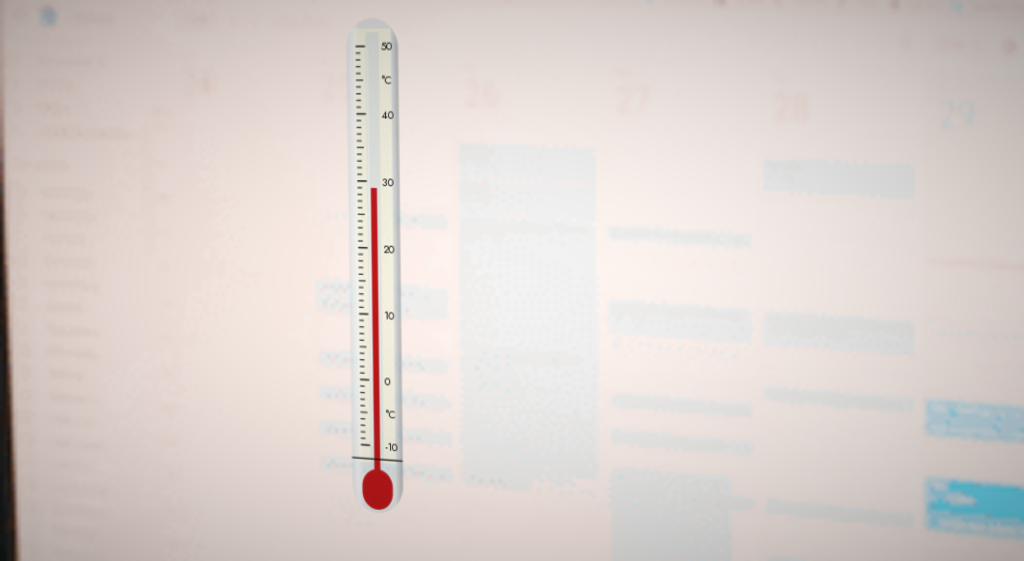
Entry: 29; °C
